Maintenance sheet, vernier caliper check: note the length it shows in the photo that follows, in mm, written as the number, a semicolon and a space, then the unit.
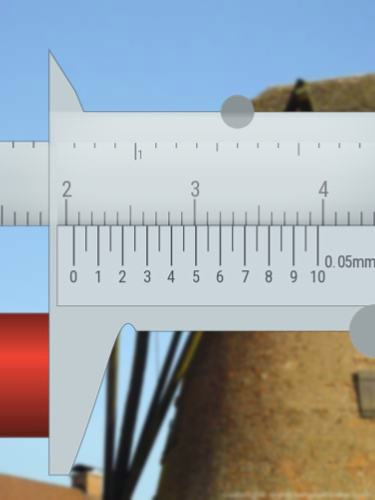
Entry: 20.6; mm
